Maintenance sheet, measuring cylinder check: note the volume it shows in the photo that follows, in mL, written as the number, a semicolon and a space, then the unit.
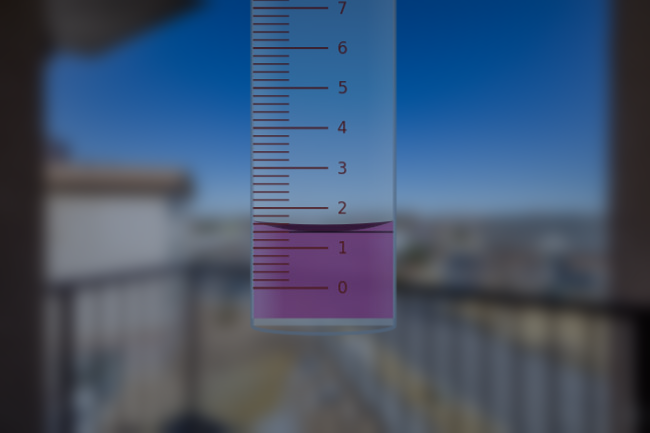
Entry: 1.4; mL
